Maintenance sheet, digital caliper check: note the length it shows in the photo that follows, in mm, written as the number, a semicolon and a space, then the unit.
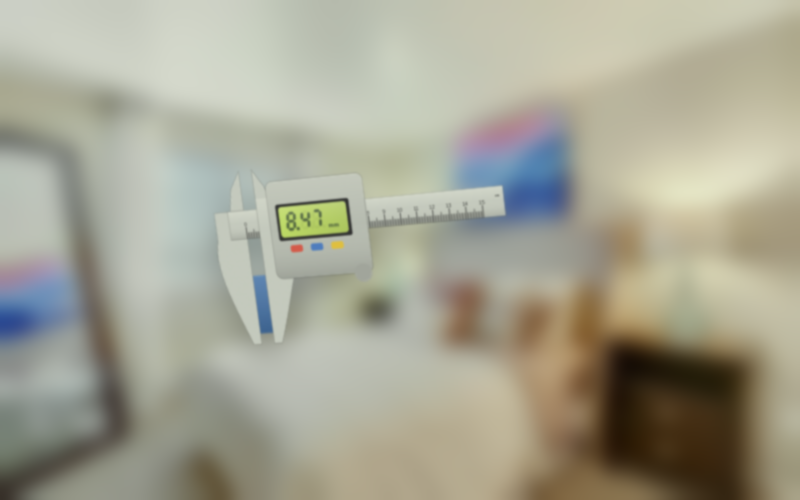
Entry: 8.47; mm
